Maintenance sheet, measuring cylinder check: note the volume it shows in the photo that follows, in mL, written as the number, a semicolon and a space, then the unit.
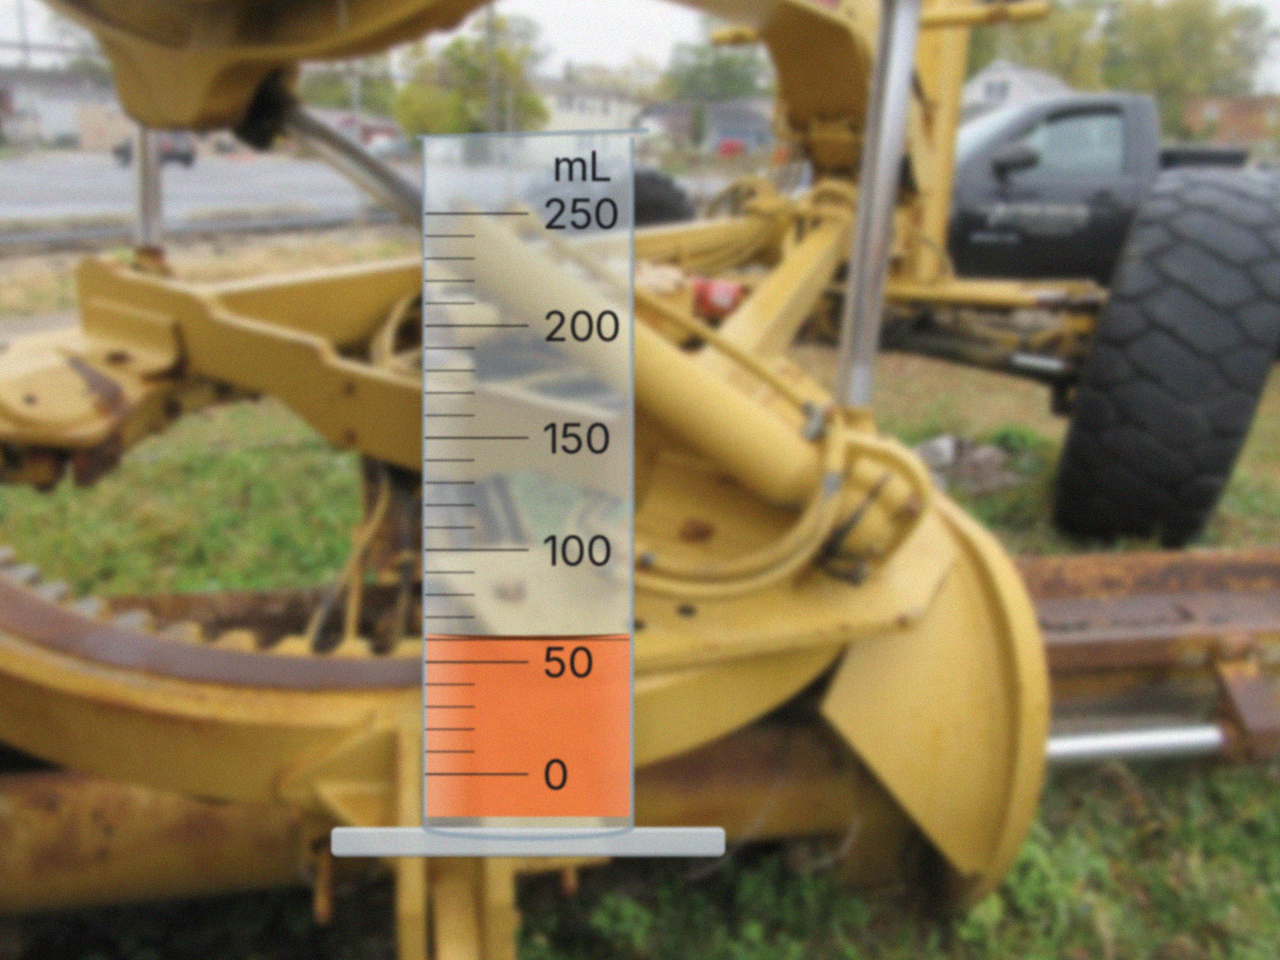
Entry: 60; mL
